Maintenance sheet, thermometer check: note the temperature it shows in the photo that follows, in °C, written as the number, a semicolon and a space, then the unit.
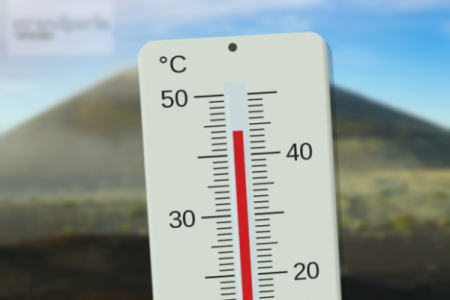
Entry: 44; °C
